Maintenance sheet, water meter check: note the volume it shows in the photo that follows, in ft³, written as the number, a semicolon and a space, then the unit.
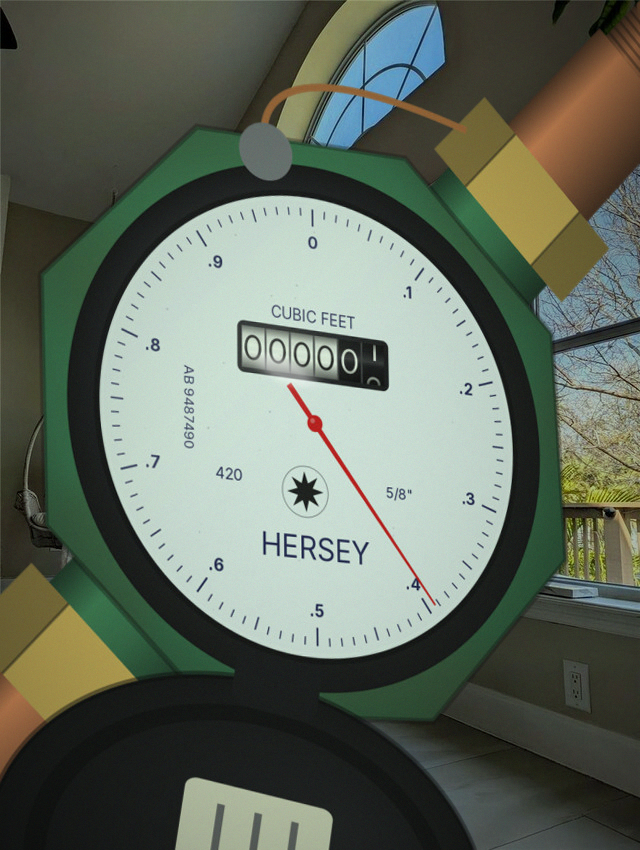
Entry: 1.39; ft³
